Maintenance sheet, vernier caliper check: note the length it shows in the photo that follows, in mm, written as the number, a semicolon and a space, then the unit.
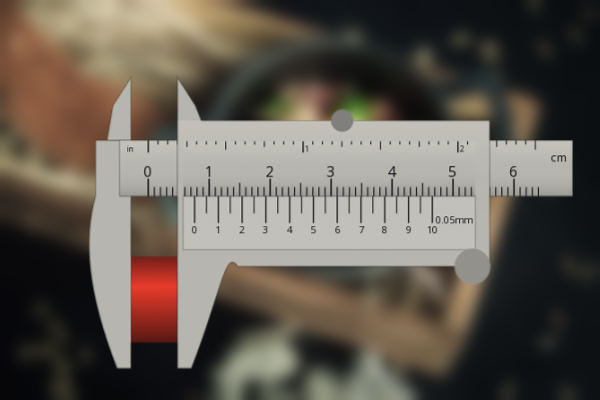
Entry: 7.6; mm
